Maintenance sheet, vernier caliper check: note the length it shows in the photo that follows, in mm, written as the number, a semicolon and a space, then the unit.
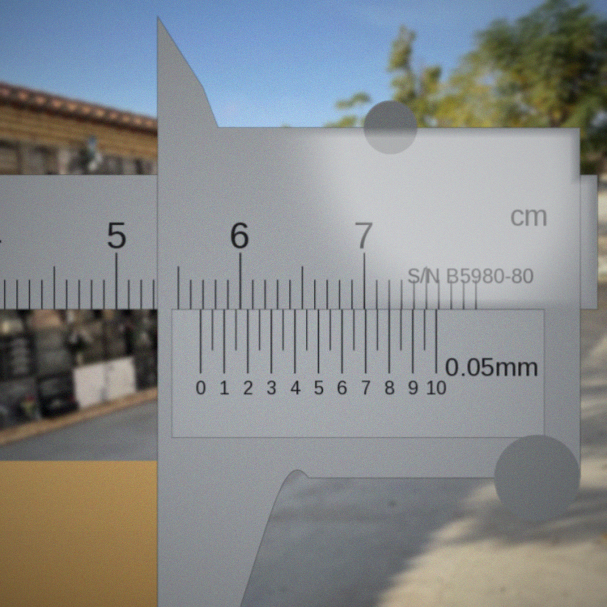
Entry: 56.8; mm
